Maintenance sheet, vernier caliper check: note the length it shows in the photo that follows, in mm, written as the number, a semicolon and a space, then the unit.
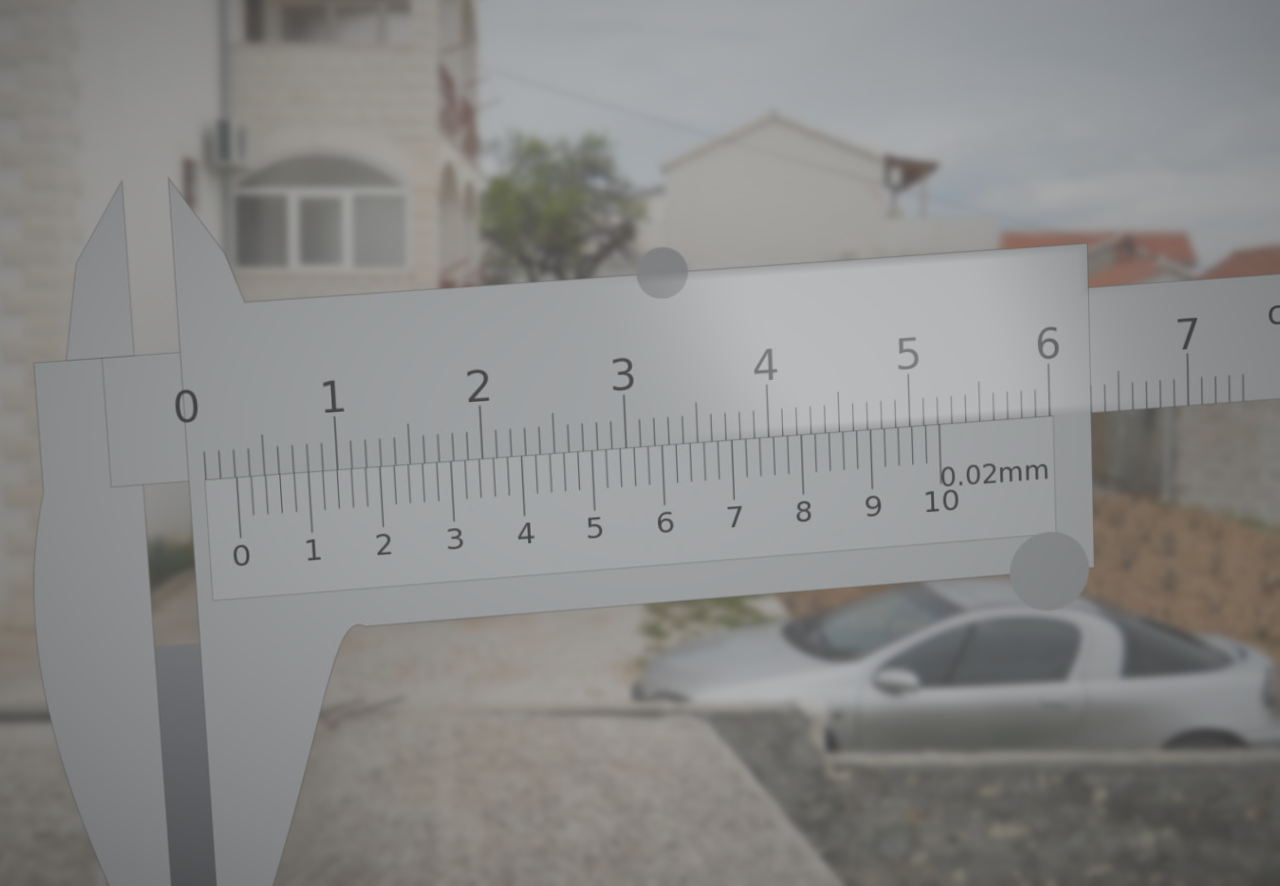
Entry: 3.1; mm
